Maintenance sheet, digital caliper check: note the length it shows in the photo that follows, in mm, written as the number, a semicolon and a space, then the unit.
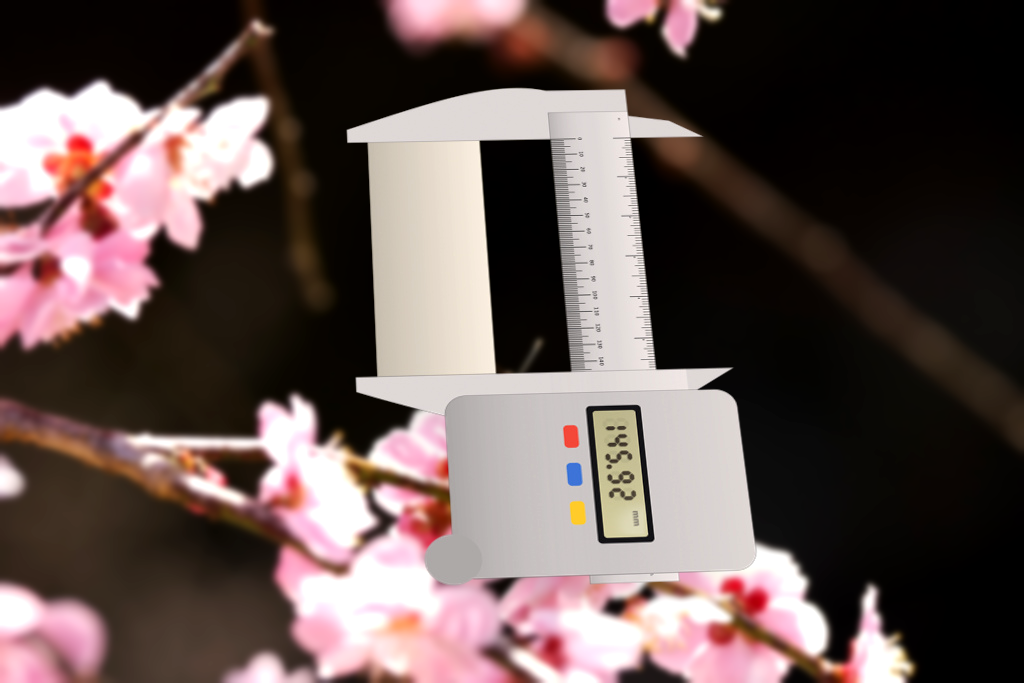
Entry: 145.92; mm
